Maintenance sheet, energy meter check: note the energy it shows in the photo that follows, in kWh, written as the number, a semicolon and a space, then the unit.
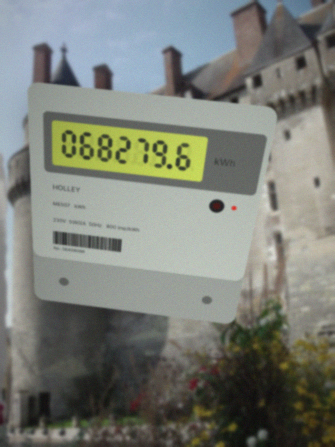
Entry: 68279.6; kWh
